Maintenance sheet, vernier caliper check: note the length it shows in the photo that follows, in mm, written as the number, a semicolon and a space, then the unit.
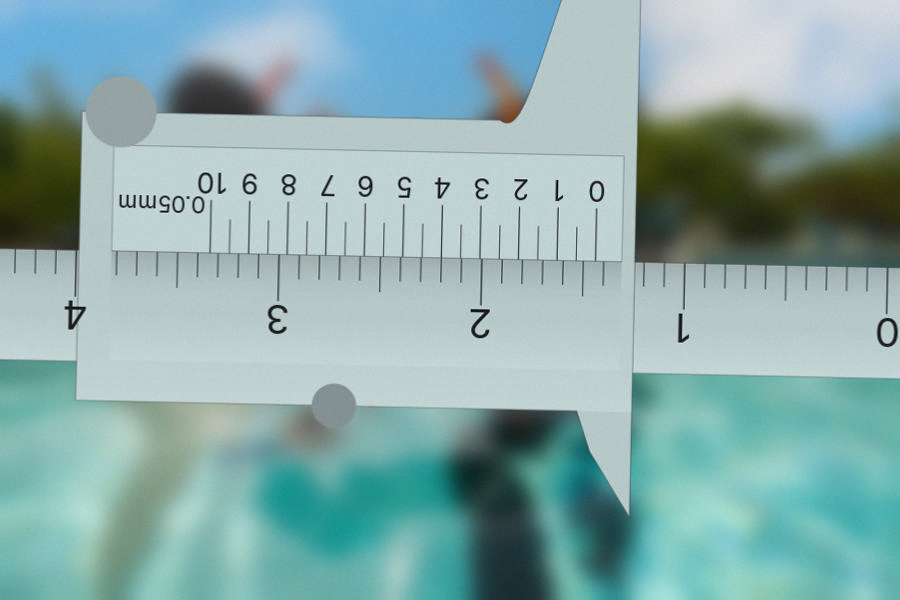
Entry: 14.4; mm
